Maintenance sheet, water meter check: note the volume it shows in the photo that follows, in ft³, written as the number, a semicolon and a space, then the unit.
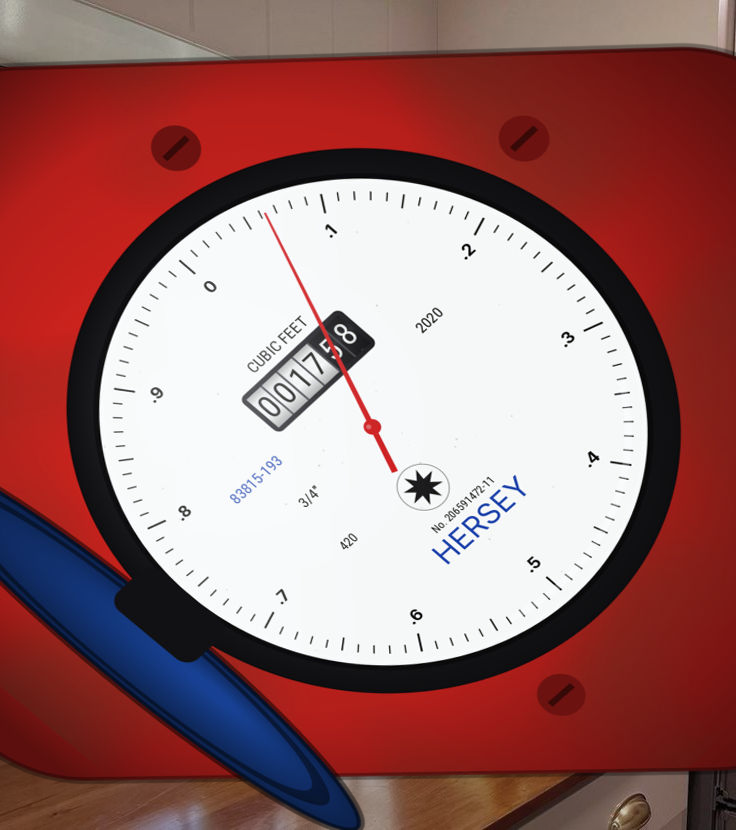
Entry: 1758.06; ft³
